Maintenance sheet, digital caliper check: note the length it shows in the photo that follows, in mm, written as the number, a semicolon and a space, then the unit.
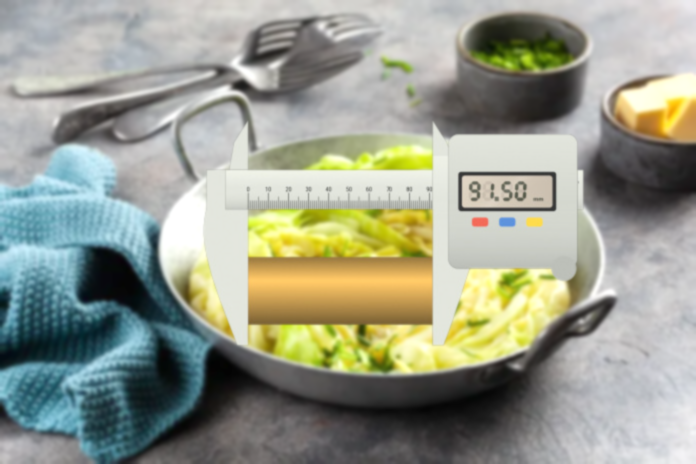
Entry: 91.50; mm
